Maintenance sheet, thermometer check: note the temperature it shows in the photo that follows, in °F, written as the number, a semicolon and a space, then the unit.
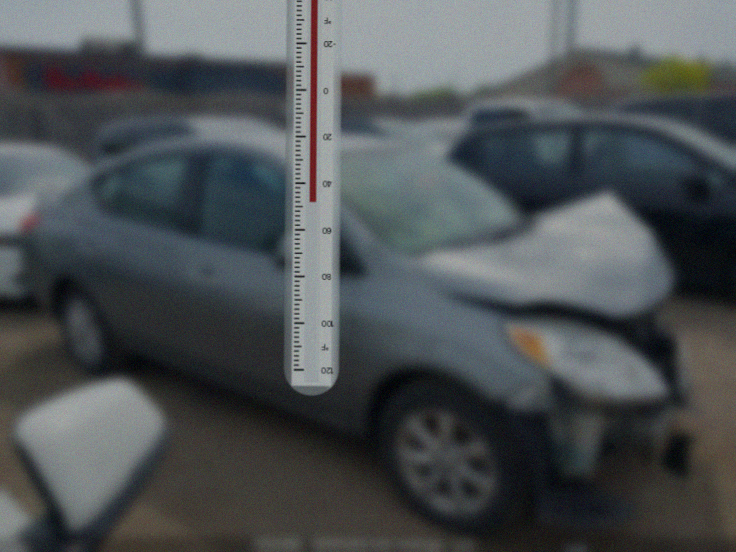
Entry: 48; °F
